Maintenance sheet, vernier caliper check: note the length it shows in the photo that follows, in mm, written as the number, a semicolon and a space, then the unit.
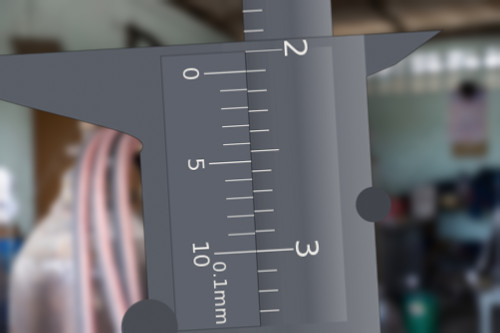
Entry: 21.0; mm
